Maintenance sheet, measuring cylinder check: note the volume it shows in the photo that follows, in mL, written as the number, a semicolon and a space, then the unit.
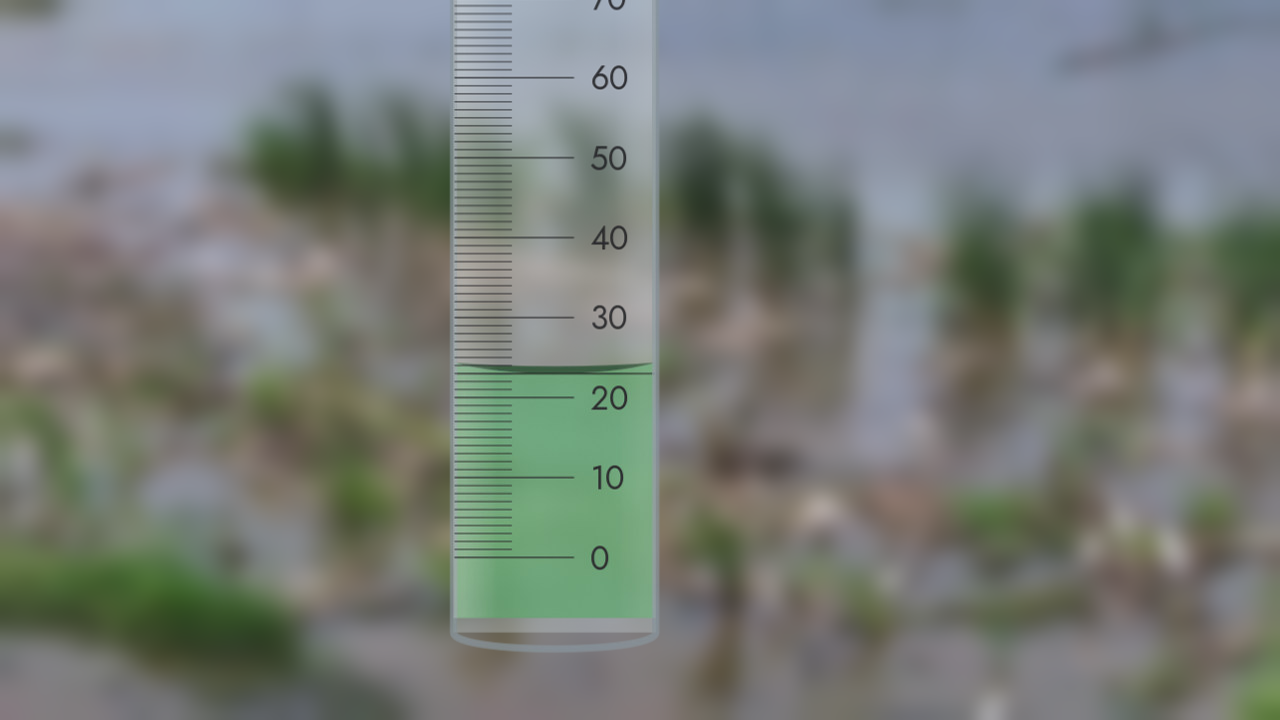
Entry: 23; mL
